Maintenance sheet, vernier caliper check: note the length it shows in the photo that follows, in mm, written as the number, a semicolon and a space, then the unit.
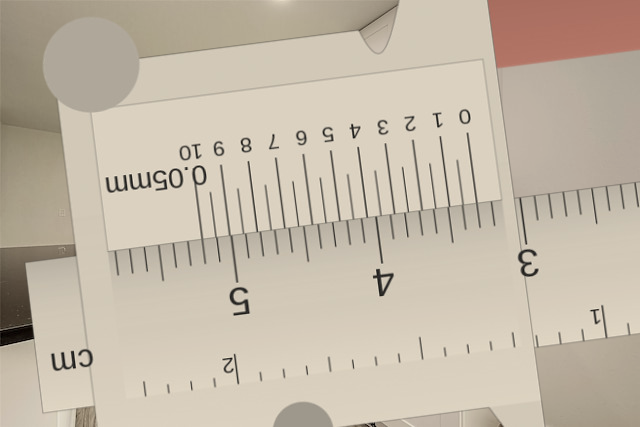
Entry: 33.0; mm
